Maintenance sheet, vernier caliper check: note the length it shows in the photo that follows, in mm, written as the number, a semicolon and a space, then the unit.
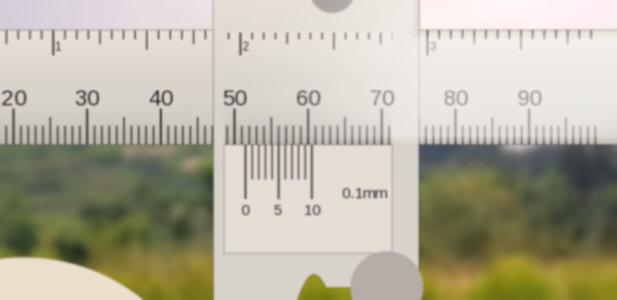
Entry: 51.5; mm
